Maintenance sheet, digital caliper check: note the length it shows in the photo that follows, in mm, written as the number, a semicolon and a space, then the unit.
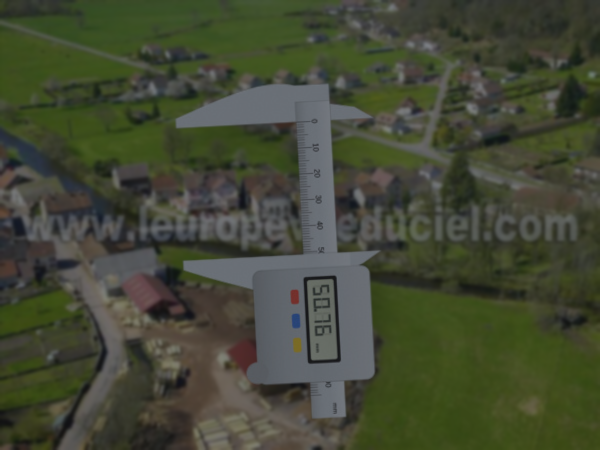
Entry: 50.76; mm
